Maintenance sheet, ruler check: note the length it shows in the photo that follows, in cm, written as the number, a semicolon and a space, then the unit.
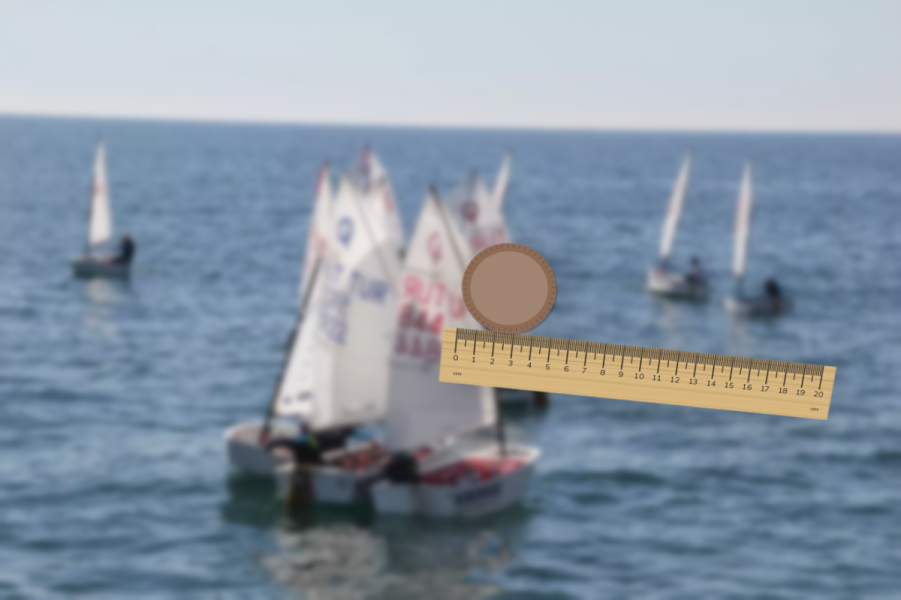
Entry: 5; cm
